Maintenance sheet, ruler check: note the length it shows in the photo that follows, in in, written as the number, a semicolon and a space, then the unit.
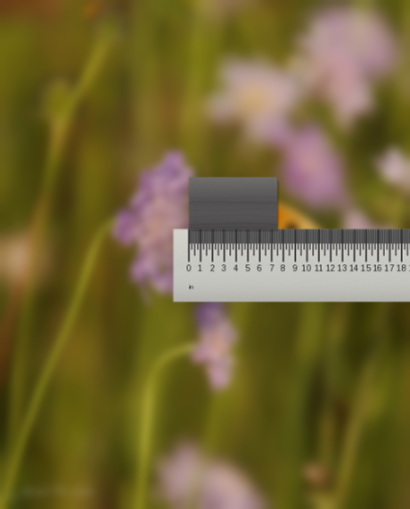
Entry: 7.5; in
